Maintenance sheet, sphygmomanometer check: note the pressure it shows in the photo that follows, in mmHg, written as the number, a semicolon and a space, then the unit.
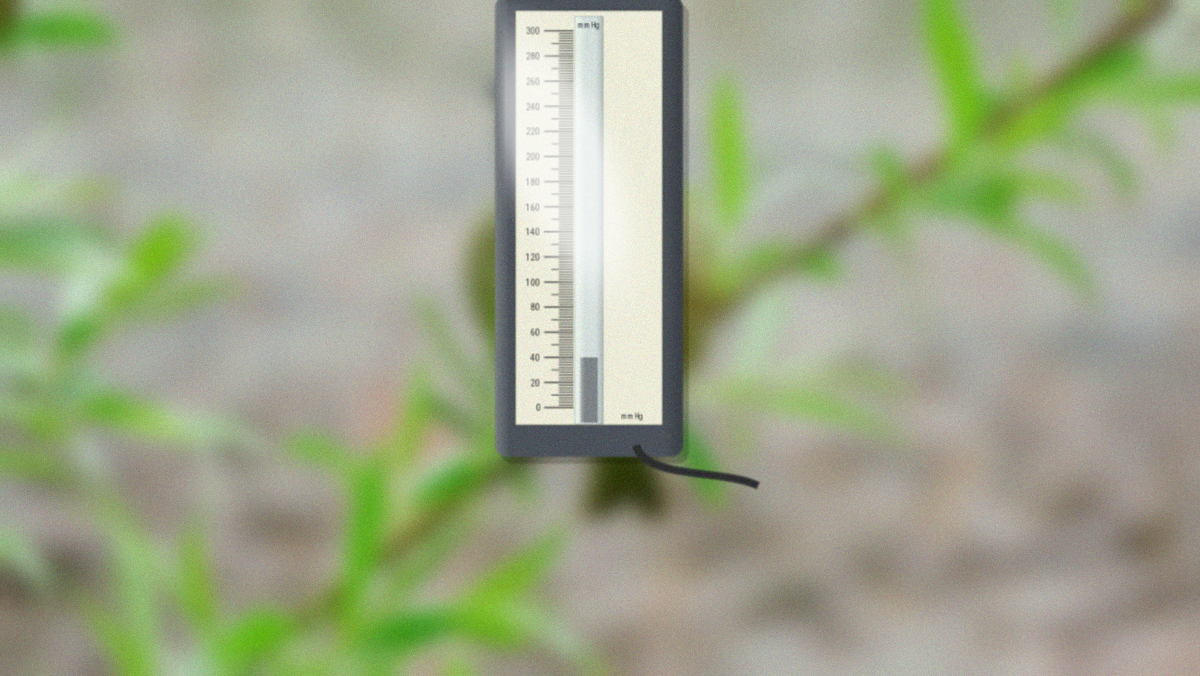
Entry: 40; mmHg
